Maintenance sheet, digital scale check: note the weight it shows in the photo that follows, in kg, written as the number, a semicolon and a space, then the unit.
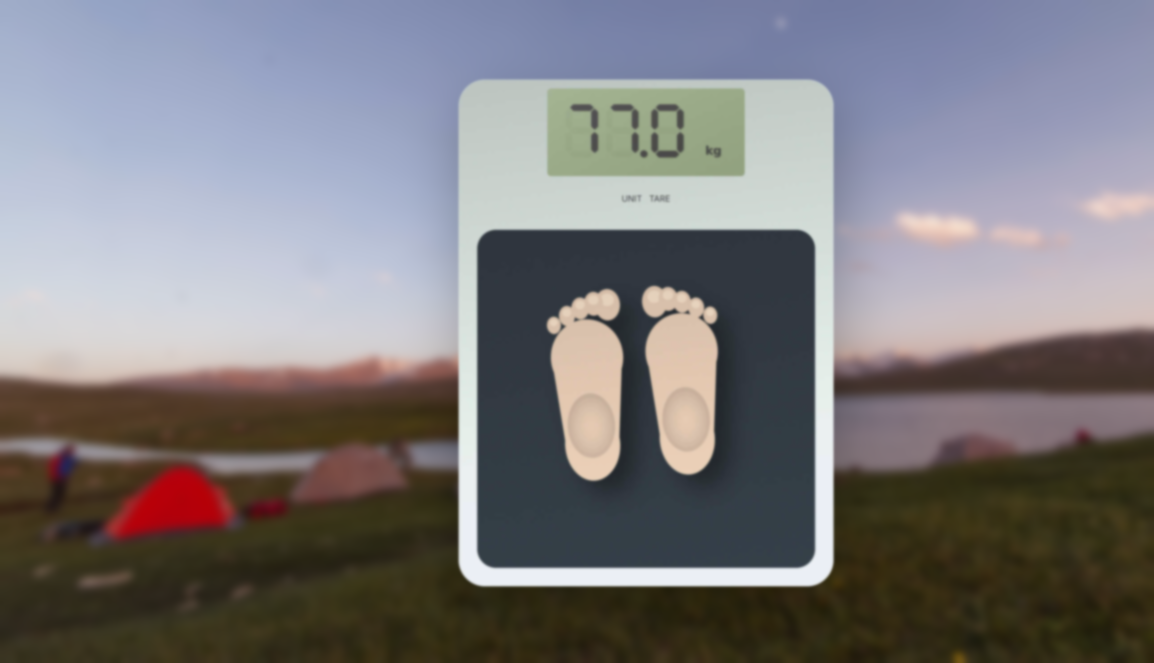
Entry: 77.0; kg
